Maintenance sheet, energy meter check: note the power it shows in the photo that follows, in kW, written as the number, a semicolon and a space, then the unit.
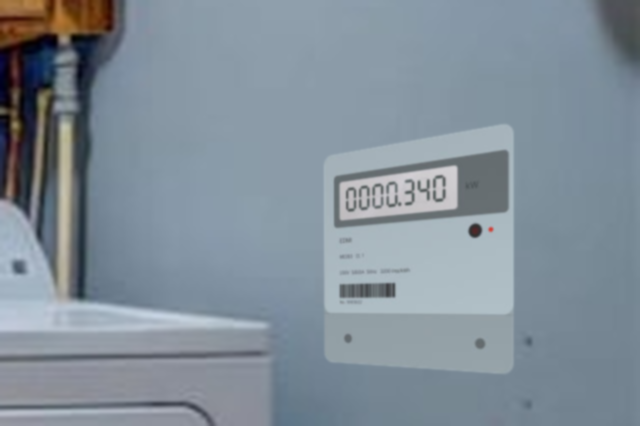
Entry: 0.340; kW
